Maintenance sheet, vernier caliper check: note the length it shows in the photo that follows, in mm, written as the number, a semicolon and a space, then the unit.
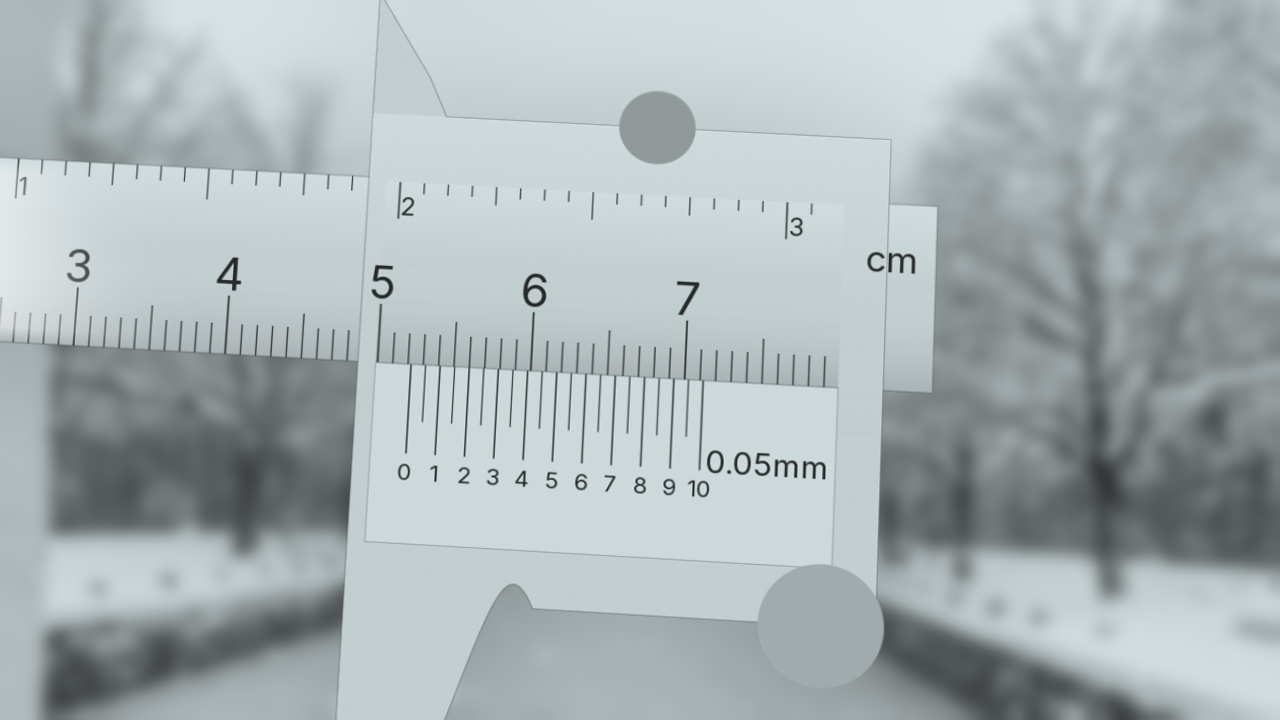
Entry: 52.2; mm
